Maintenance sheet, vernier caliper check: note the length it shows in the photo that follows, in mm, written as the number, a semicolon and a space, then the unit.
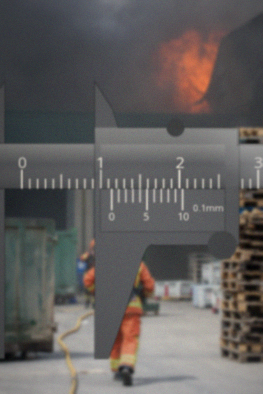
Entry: 11.4; mm
